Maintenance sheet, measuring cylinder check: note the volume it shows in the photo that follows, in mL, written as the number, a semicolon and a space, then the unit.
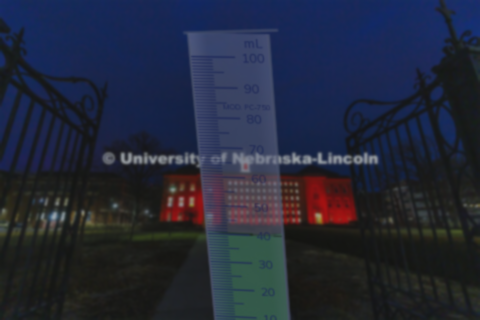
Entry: 40; mL
